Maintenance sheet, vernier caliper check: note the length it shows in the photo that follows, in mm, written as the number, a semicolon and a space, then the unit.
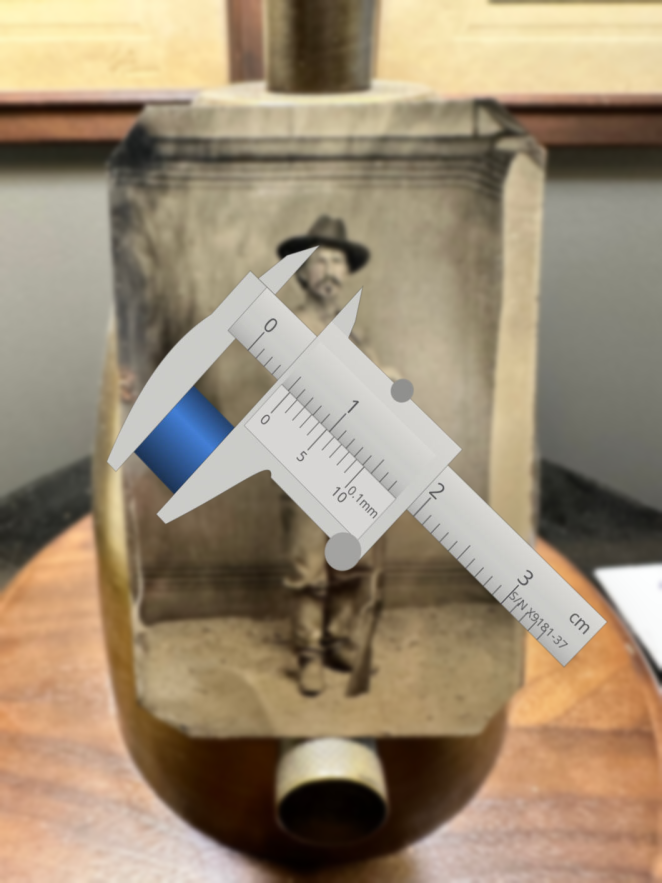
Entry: 5.2; mm
